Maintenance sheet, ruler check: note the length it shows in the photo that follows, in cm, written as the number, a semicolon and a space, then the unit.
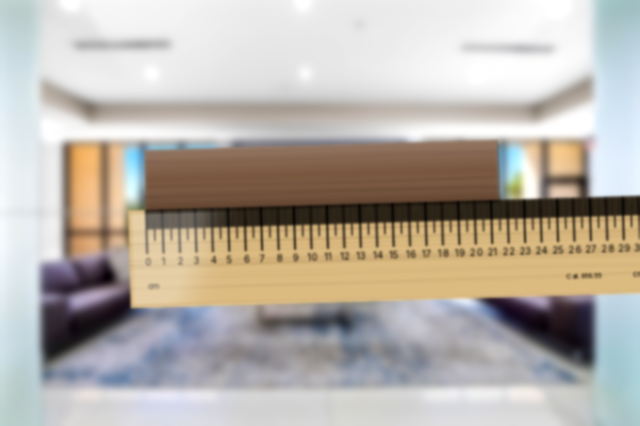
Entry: 21.5; cm
